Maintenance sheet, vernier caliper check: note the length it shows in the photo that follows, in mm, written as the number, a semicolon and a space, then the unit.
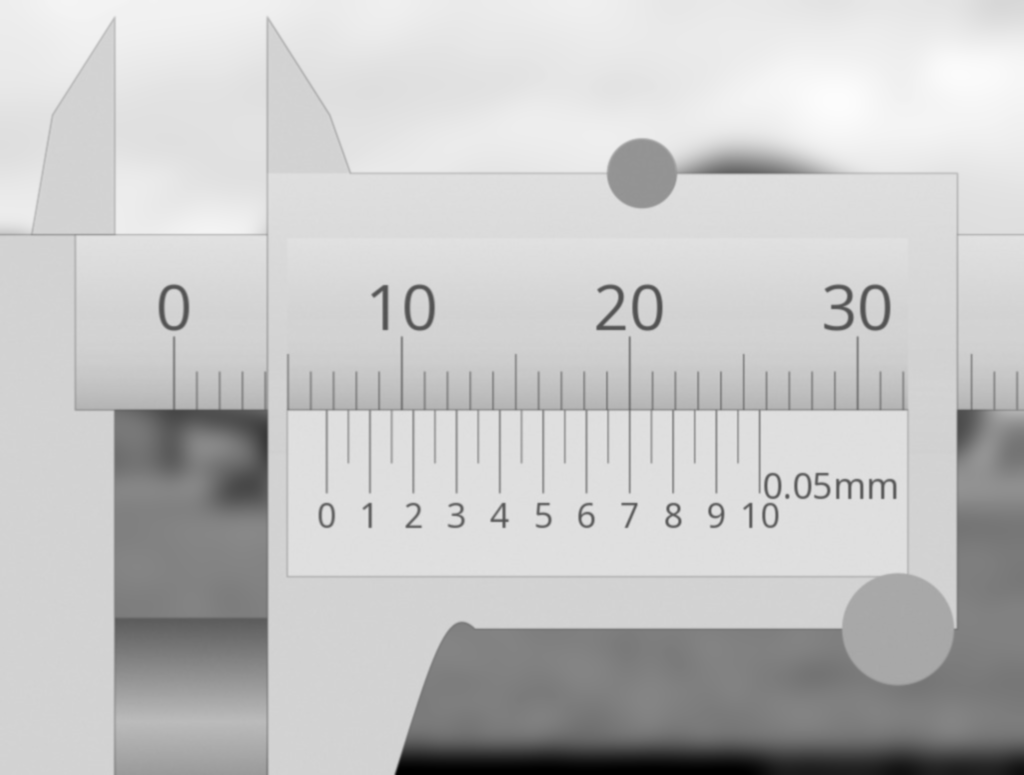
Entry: 6.7; mm
